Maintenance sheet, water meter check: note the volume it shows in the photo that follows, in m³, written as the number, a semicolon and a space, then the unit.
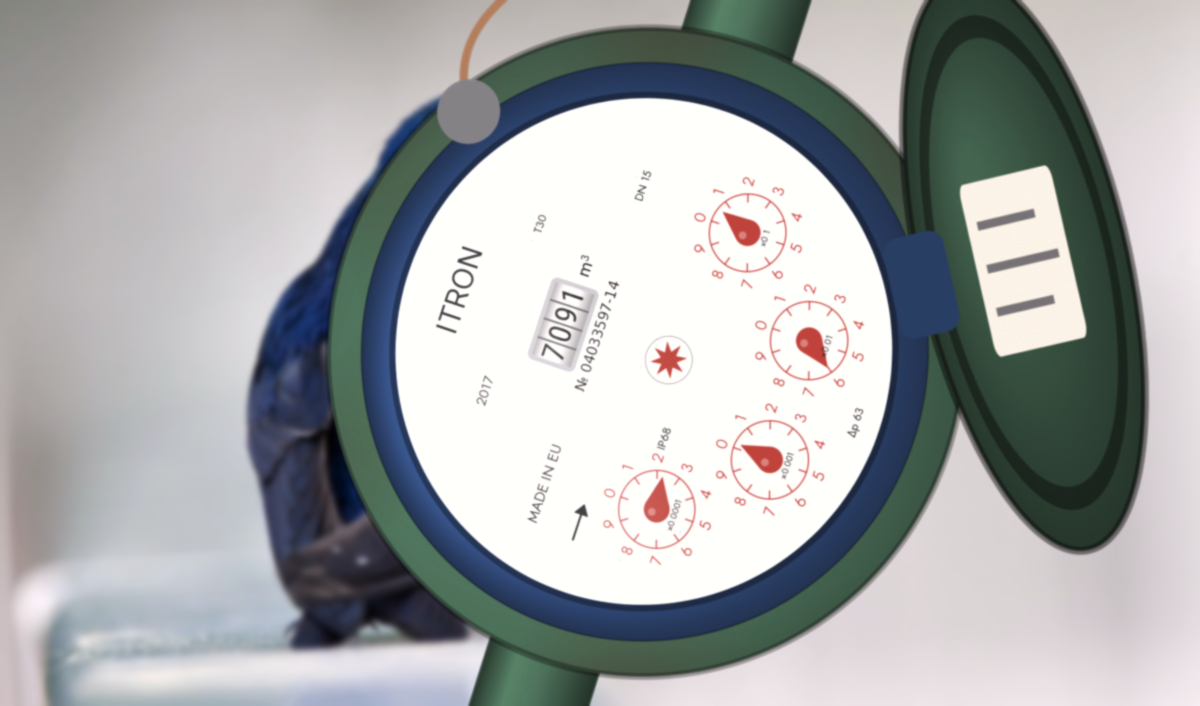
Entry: 7091.0602; m³
